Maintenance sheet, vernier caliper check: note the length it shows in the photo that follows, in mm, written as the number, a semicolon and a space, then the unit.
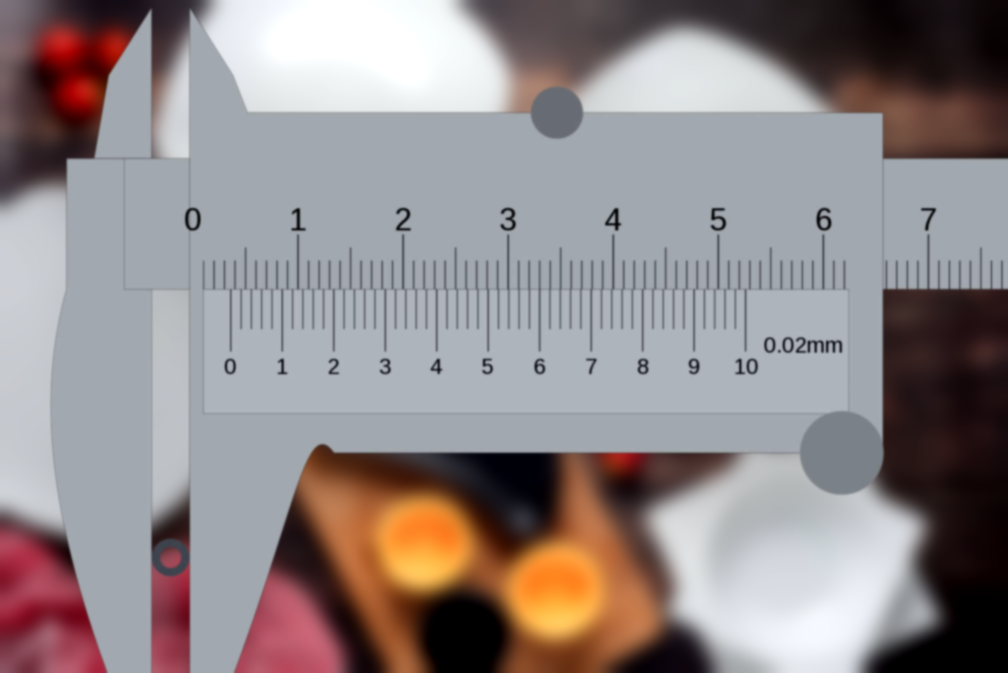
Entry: 3.6; mm
